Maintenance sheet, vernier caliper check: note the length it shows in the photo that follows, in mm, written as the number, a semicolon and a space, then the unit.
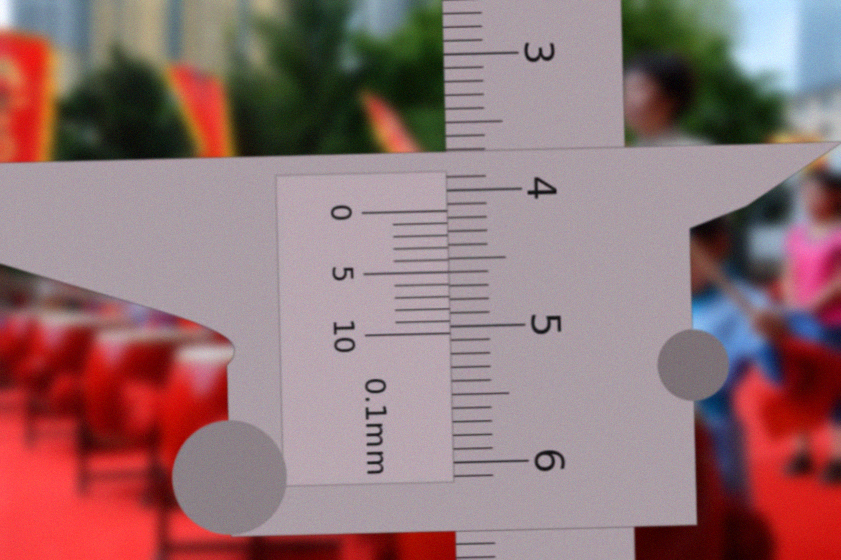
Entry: 41.5; mm
